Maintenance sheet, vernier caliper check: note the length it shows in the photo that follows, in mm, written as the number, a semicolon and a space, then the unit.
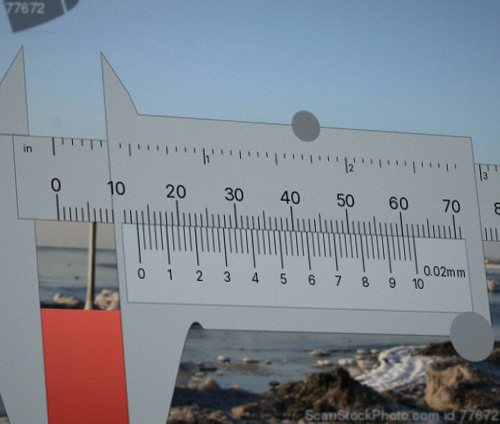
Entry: 13.0; mm
